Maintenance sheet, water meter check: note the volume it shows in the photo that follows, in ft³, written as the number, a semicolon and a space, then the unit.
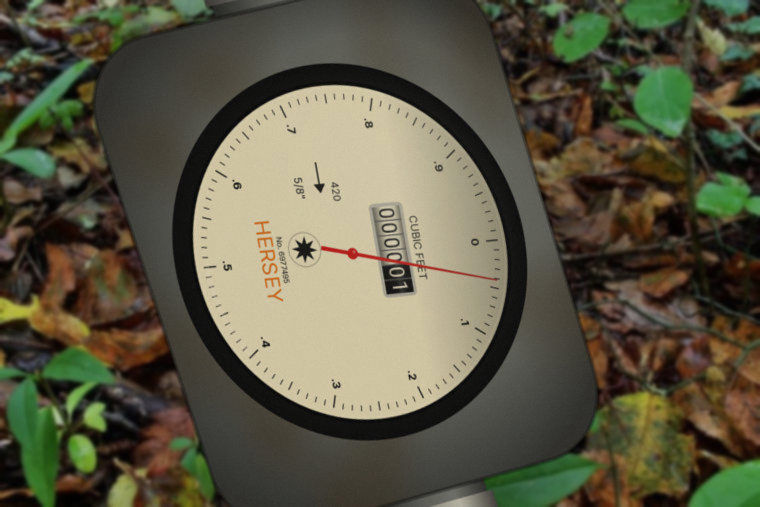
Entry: 1.04; ft³
